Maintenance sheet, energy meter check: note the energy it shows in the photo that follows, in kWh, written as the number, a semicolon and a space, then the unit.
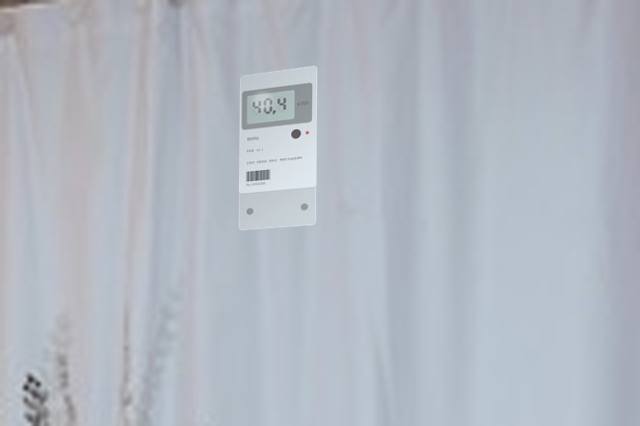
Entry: 40.4; kWh
